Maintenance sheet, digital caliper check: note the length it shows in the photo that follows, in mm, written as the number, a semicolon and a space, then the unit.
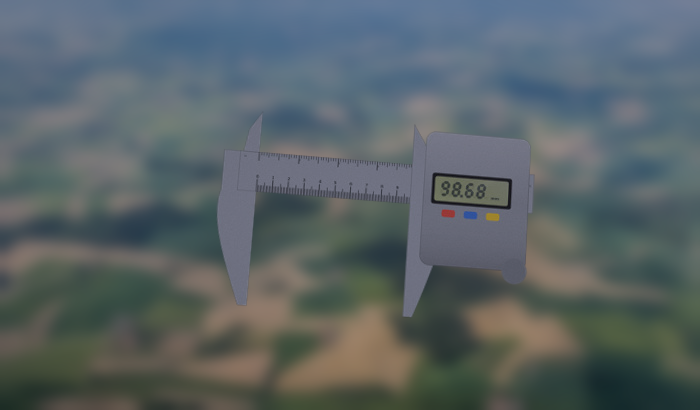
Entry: 98.68; mm
